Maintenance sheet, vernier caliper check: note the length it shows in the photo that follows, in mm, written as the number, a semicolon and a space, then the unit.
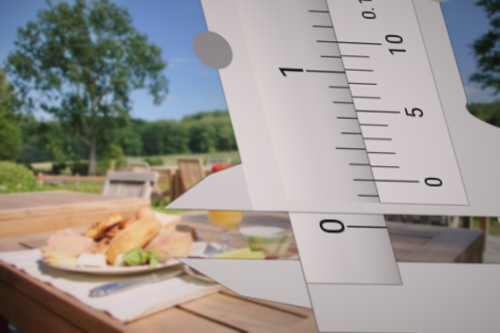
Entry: 3.0; mm
